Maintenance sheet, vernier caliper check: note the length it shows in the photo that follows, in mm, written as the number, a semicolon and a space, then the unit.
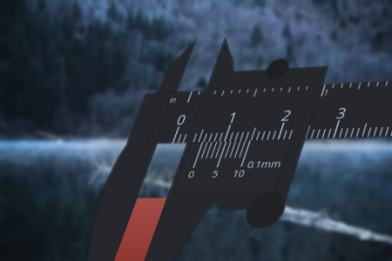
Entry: 5.8; mm
